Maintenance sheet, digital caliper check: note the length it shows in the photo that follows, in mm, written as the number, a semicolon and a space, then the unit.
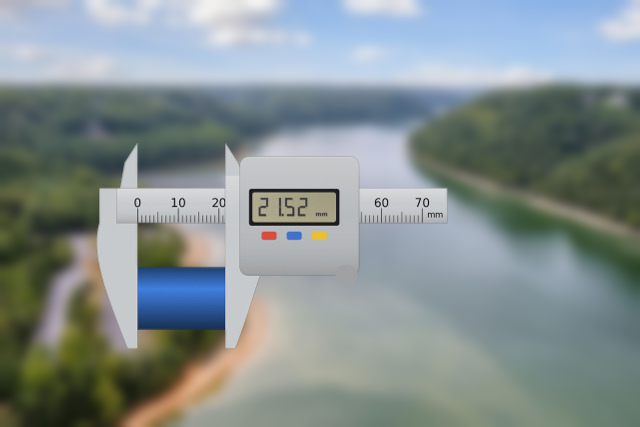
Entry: 21.52; mm
